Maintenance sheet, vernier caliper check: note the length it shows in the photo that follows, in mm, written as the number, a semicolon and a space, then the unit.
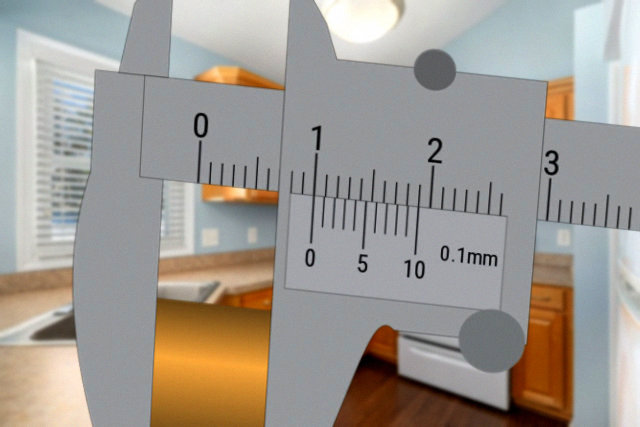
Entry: 10.0; mm
